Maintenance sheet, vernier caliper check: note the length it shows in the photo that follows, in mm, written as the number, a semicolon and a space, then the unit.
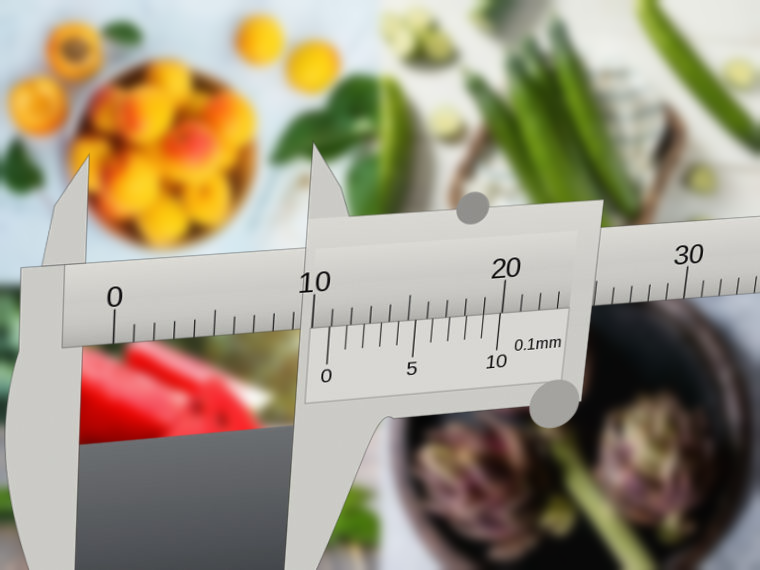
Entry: 10.9; mm
